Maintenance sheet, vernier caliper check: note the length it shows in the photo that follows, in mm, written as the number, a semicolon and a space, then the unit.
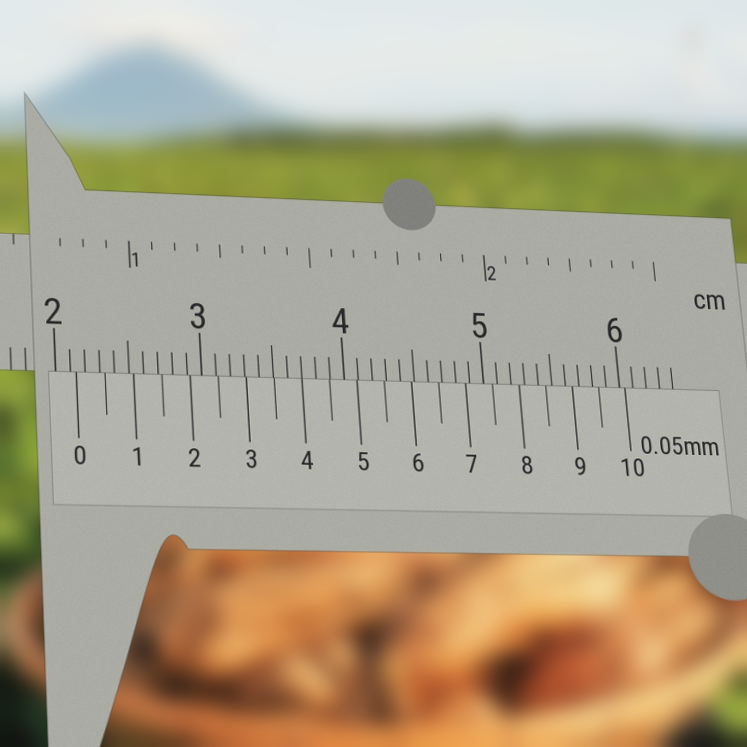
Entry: 21.4; mm
